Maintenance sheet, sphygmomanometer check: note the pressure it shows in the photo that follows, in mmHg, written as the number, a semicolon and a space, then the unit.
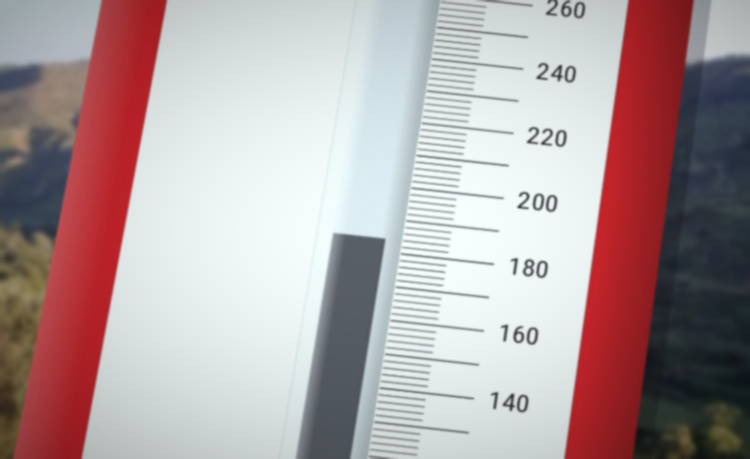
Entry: 184; mmHg
